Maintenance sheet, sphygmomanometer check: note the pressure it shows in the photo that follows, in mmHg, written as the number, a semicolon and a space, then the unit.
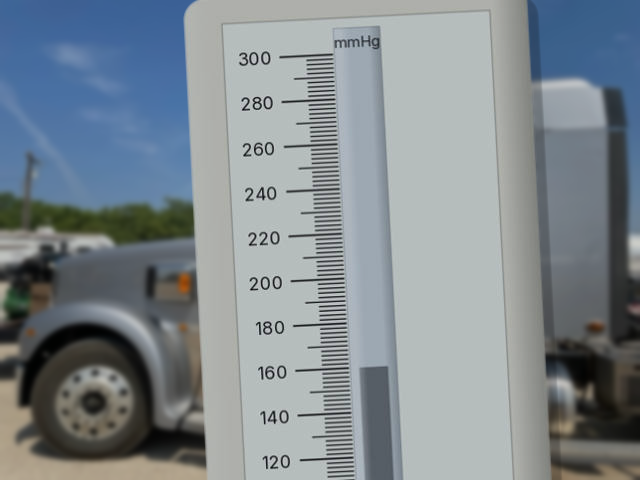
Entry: 160; mmHg
